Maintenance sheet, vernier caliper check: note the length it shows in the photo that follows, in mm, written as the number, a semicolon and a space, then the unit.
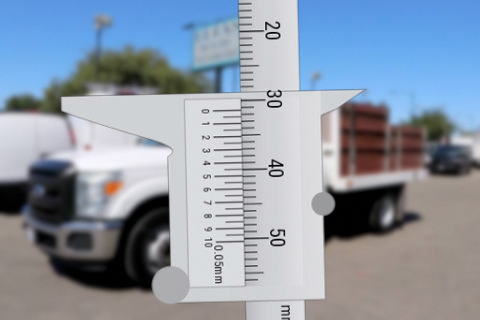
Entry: 31.4; mm
